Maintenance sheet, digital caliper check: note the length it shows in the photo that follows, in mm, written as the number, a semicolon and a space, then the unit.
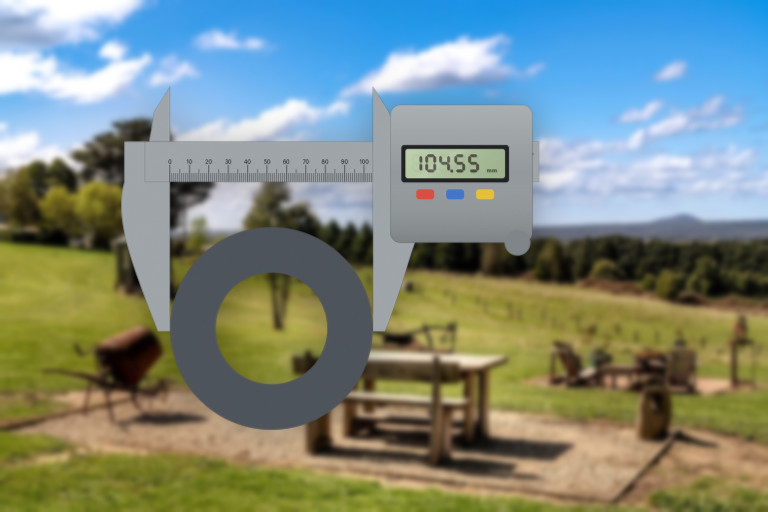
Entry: 104.55; mm
